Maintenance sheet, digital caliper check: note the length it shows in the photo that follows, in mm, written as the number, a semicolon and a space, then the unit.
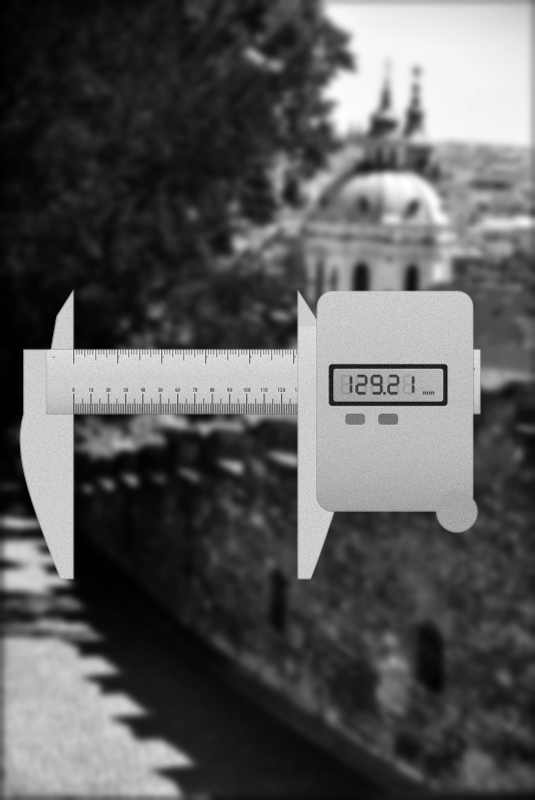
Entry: 129.21; mm
